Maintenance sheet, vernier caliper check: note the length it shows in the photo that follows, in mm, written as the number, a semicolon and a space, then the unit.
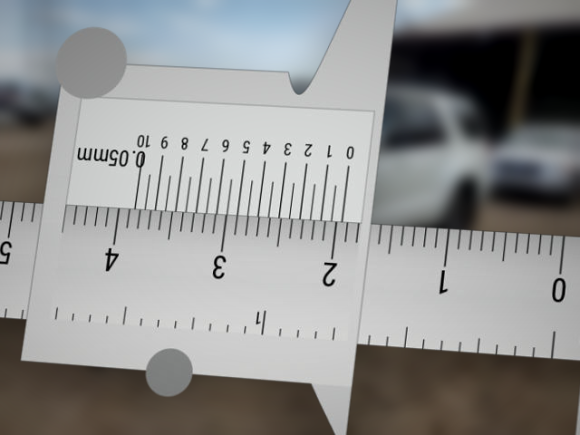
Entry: 19.5; mm
